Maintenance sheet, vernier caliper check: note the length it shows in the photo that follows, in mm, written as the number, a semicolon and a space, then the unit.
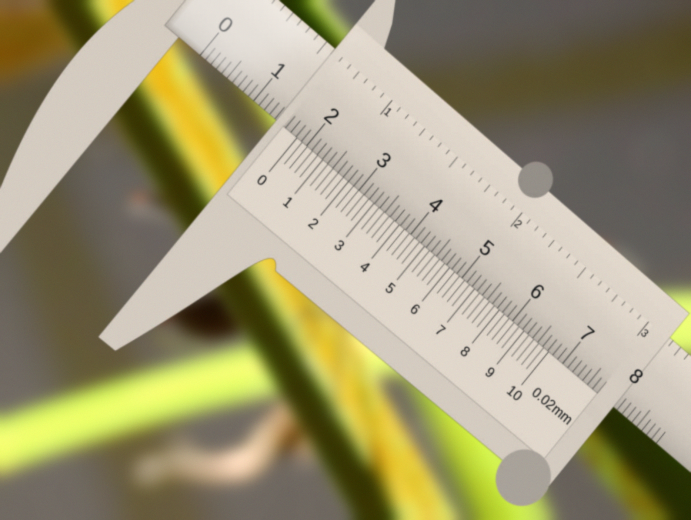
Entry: 18.2; mm
